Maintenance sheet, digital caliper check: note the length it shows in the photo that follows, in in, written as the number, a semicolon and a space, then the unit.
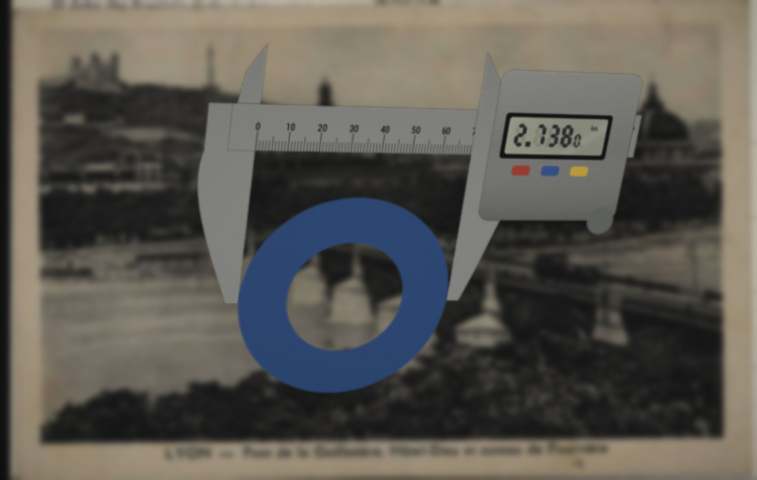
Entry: 2.7380; in
